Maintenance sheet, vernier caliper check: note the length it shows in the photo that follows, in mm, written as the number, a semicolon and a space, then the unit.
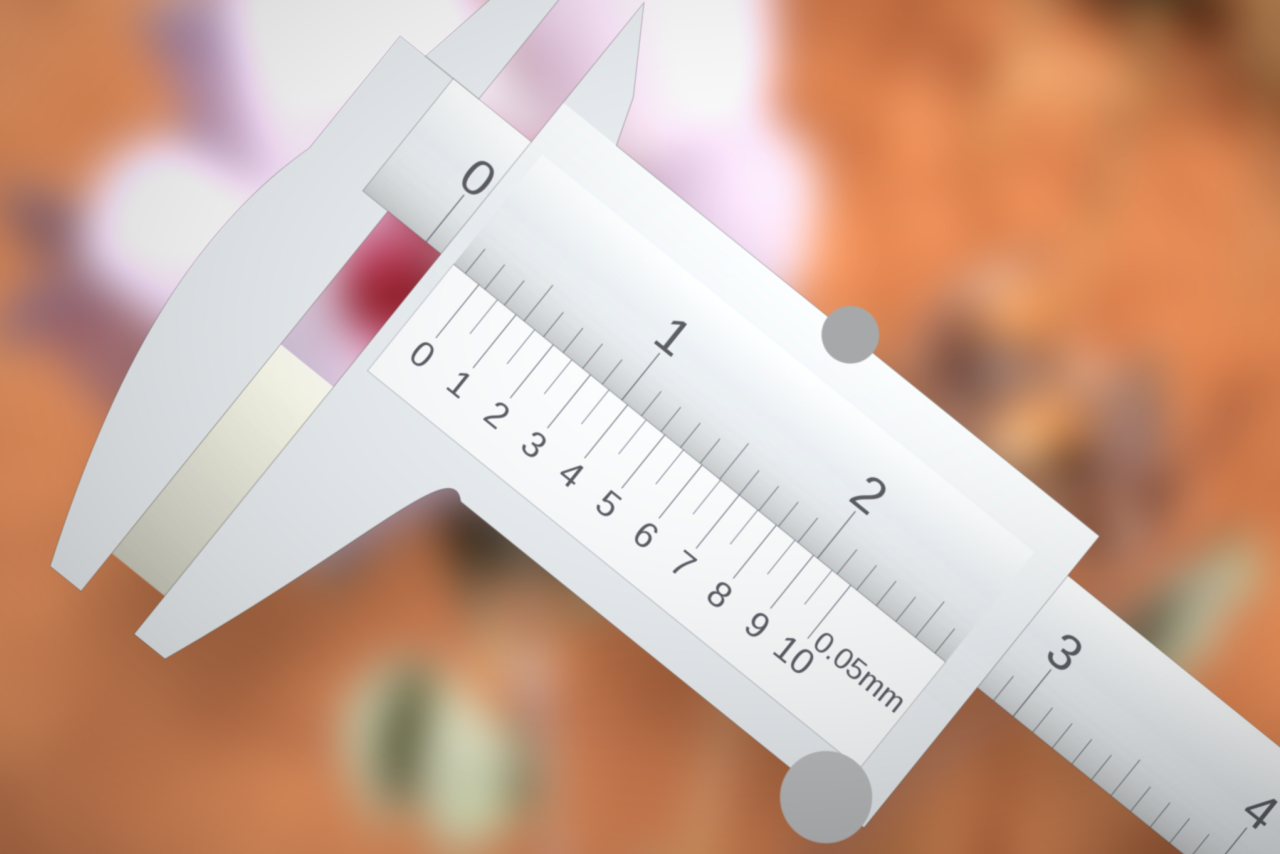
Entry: 2.70; mm
